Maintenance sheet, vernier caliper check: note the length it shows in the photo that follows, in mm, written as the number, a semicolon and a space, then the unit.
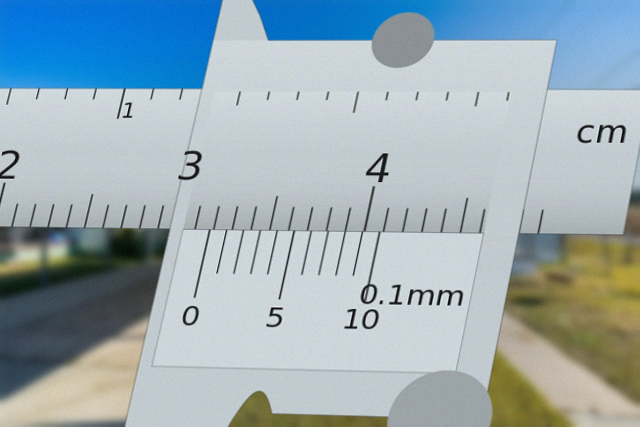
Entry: 31.8; mm
